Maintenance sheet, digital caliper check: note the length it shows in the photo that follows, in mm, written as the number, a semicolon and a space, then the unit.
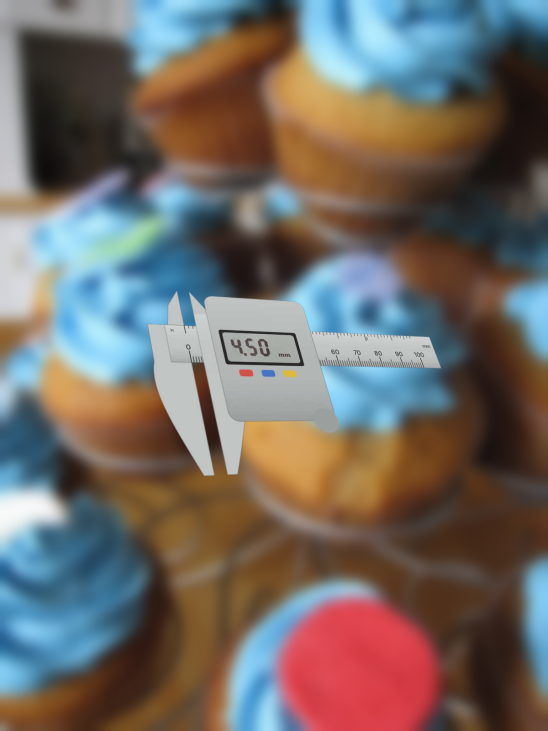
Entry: 4.50; mm
